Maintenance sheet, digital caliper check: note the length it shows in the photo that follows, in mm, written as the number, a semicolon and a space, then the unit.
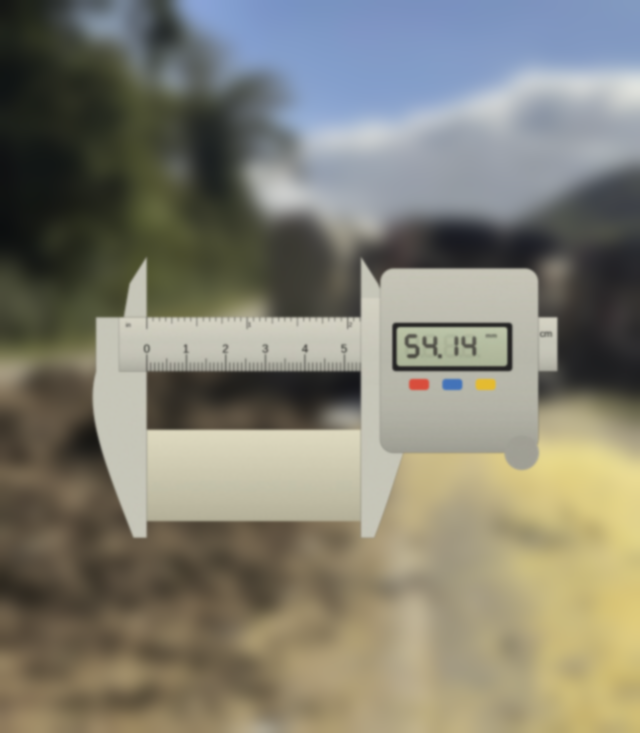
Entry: 54.14; mm
